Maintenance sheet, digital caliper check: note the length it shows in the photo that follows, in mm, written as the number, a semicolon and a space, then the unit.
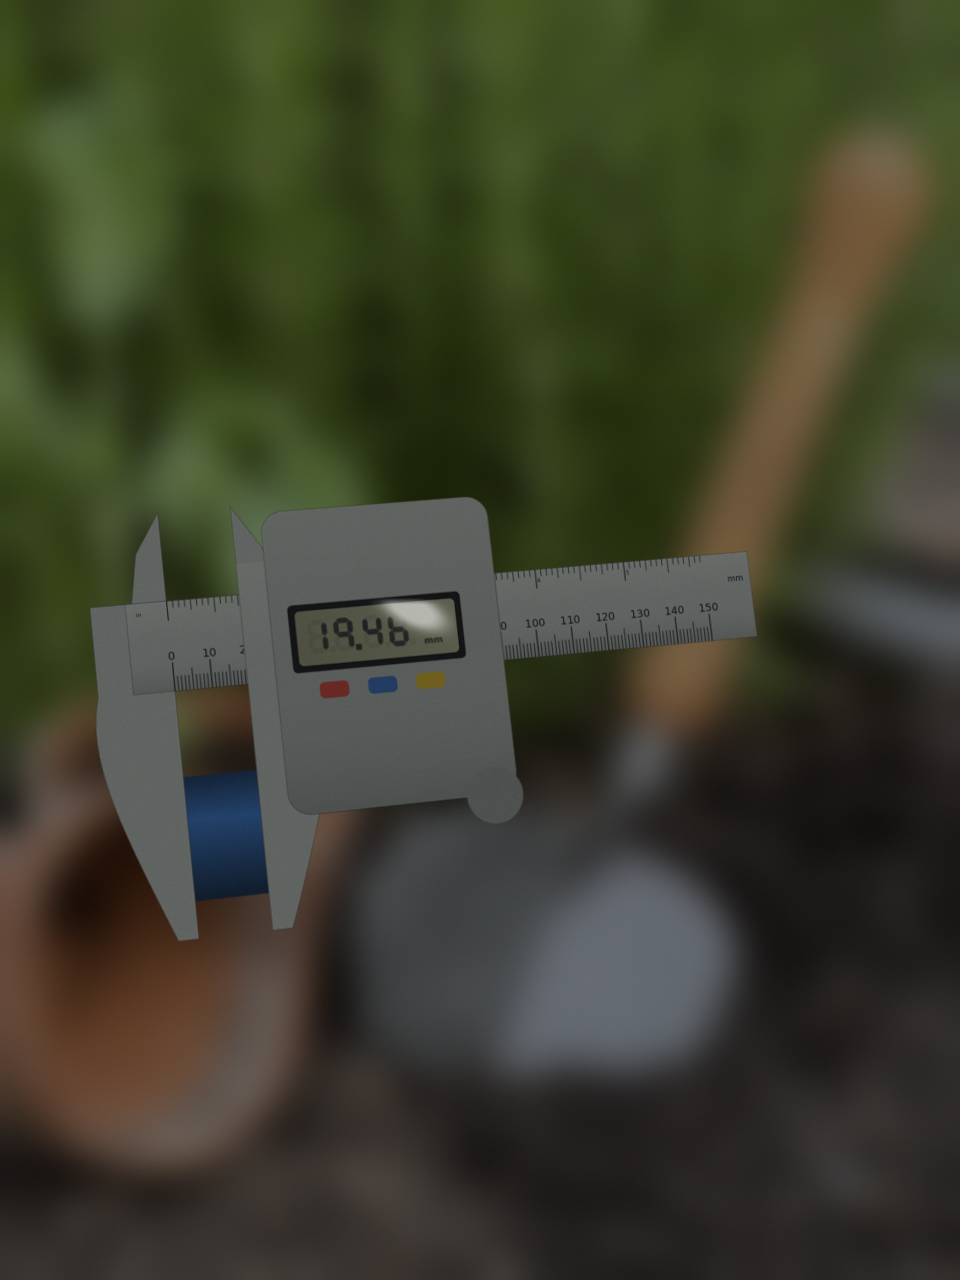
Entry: 19.46; mm
